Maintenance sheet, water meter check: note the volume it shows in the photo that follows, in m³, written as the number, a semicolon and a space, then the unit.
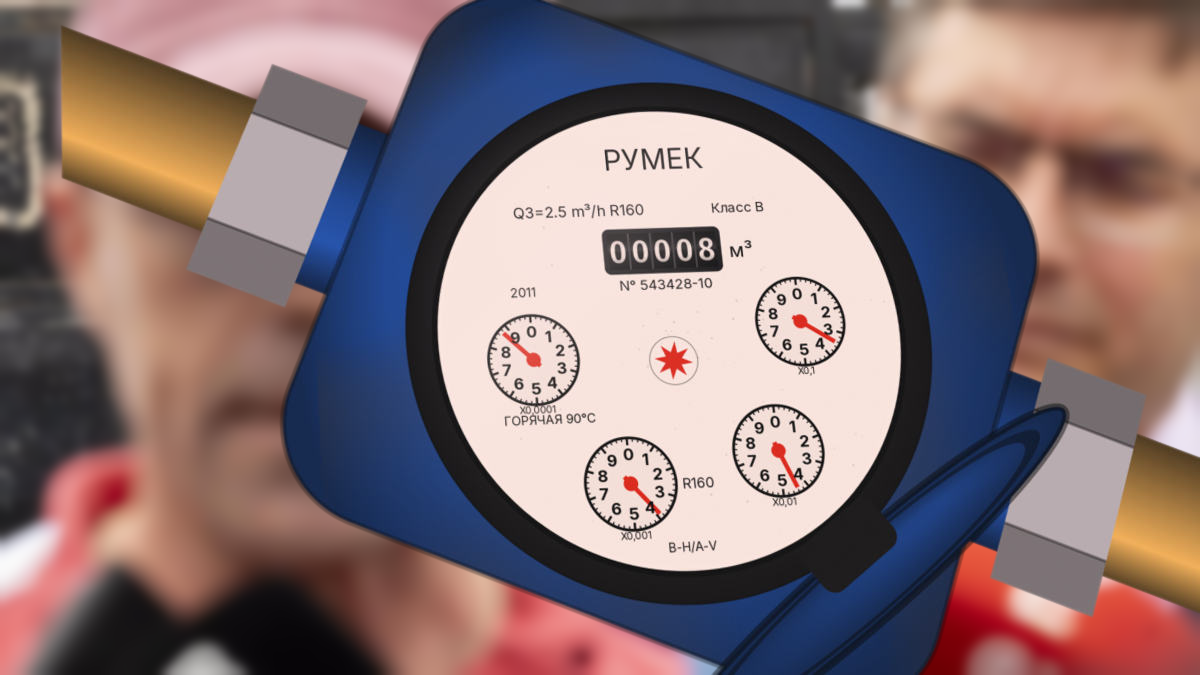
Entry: 8.3438; m³
